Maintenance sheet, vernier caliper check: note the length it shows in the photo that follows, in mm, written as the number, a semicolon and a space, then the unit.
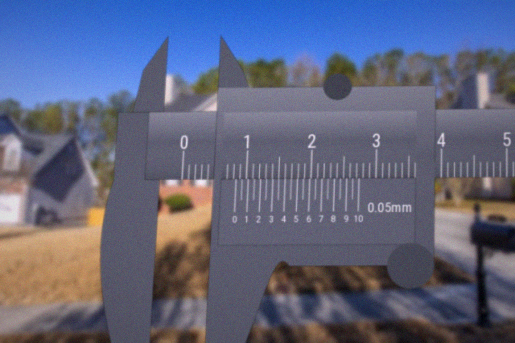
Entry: 8.4; mm
